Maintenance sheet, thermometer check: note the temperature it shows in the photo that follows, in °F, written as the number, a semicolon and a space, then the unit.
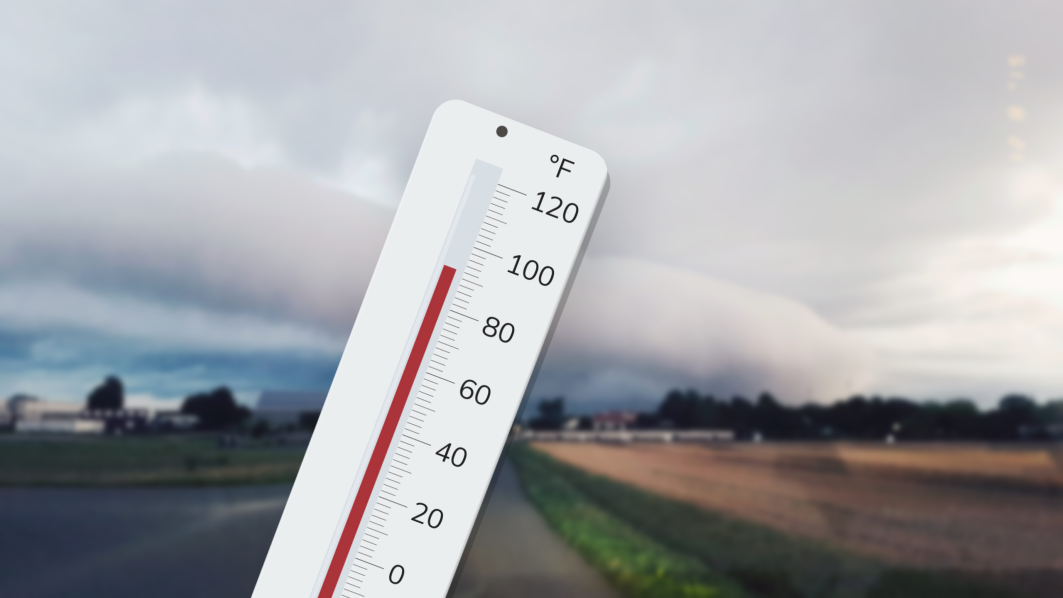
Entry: 92; °F
